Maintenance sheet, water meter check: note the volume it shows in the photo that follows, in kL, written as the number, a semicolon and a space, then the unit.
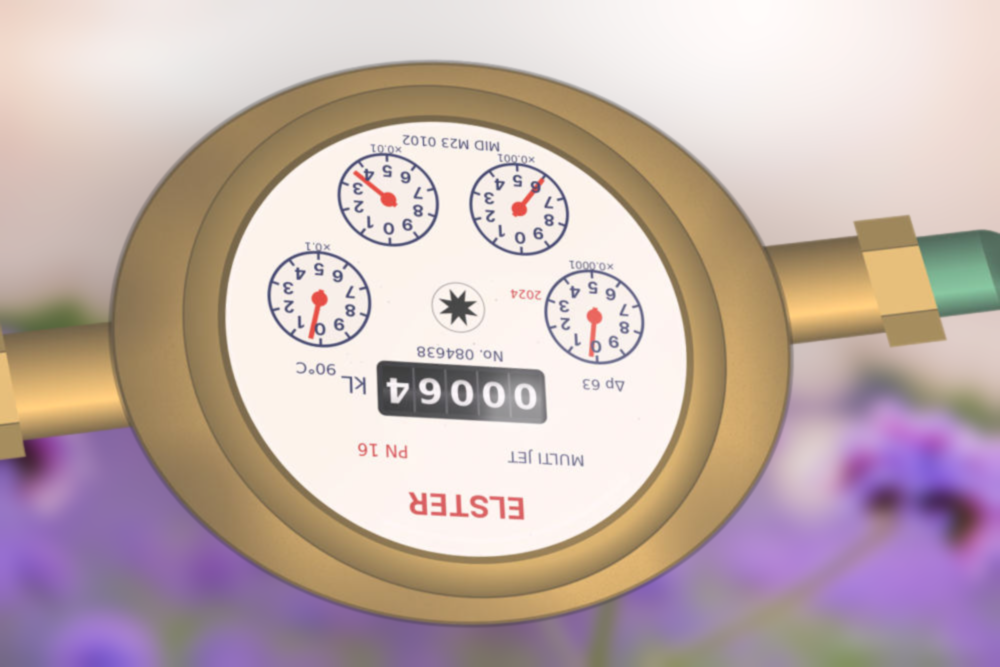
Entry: 64.0360; kL
